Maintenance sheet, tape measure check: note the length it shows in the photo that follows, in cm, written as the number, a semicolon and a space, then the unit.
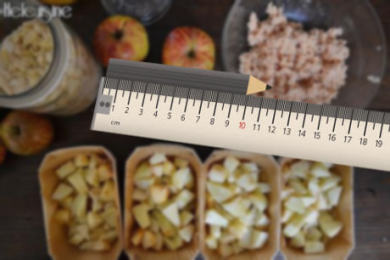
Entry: 11.5; cm
